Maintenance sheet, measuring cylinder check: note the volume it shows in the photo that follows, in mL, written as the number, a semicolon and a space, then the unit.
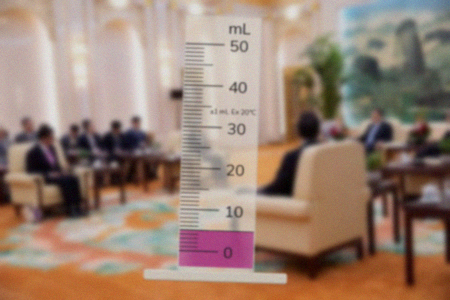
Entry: 5; mL
